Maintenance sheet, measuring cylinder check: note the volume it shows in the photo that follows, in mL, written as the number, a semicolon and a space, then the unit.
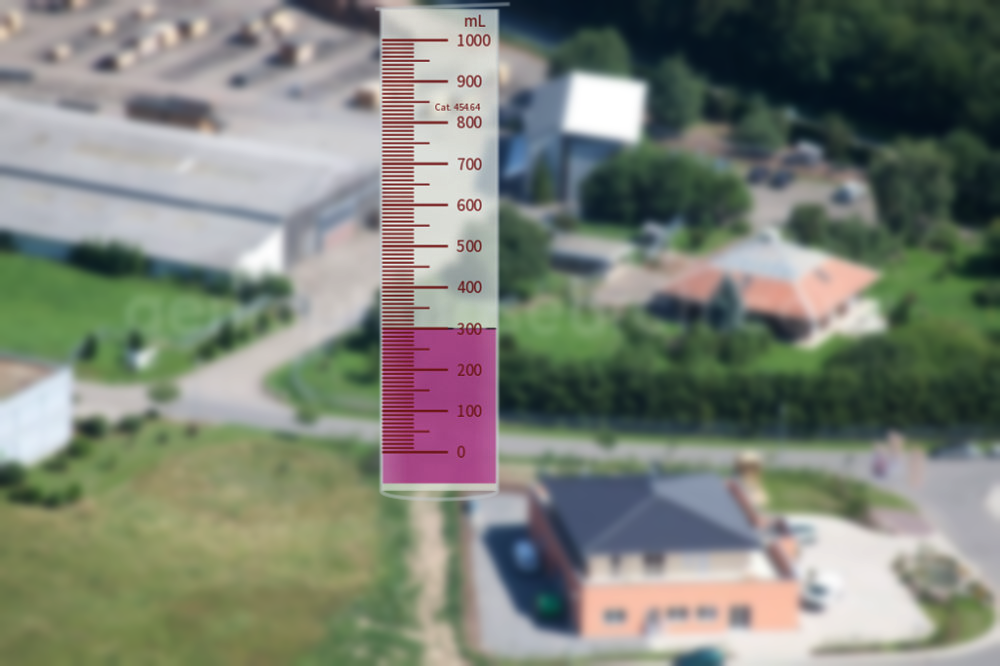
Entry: 300; mL
